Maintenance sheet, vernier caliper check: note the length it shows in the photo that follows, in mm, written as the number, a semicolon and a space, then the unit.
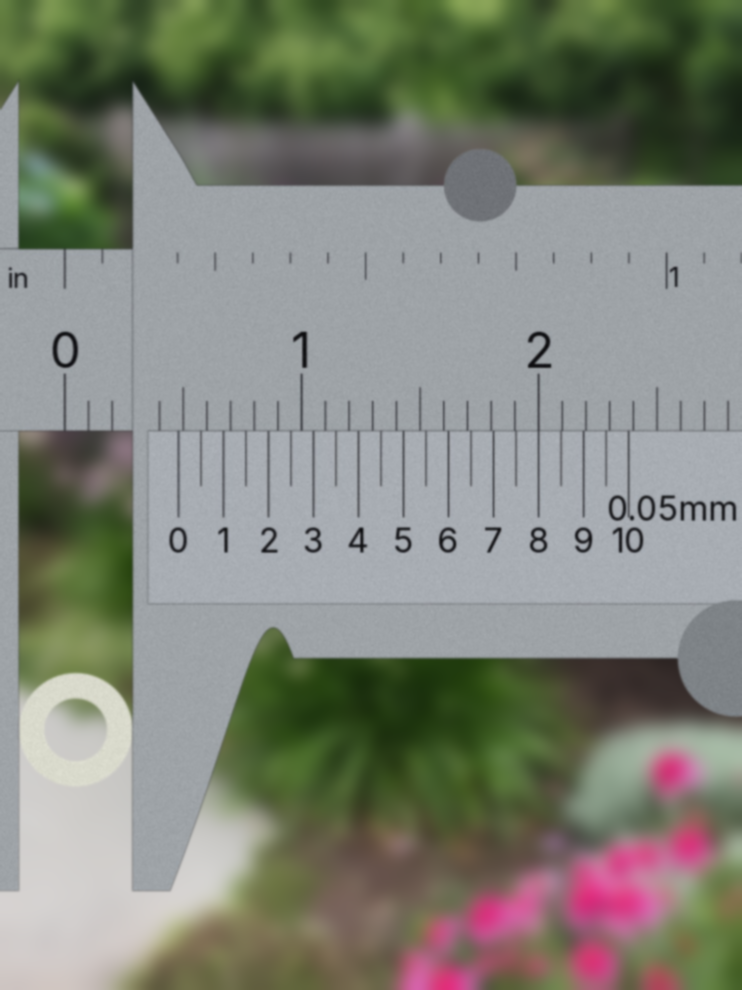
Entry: 4.8; mm
